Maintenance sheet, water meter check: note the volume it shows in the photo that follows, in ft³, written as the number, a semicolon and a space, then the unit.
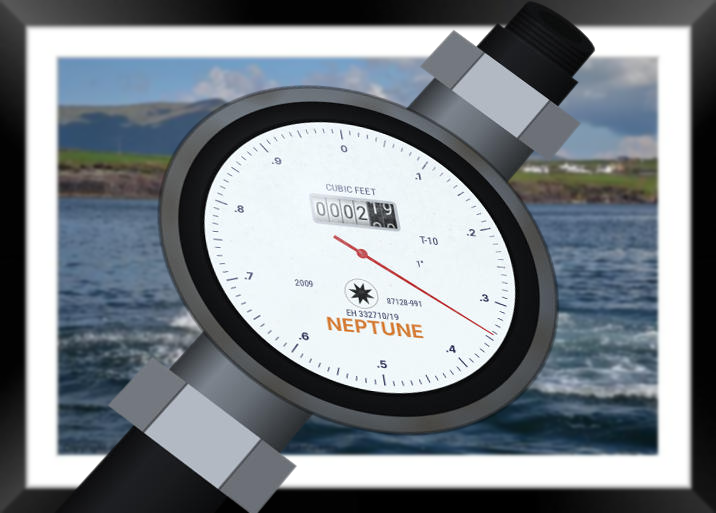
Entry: 219.34; ft³
